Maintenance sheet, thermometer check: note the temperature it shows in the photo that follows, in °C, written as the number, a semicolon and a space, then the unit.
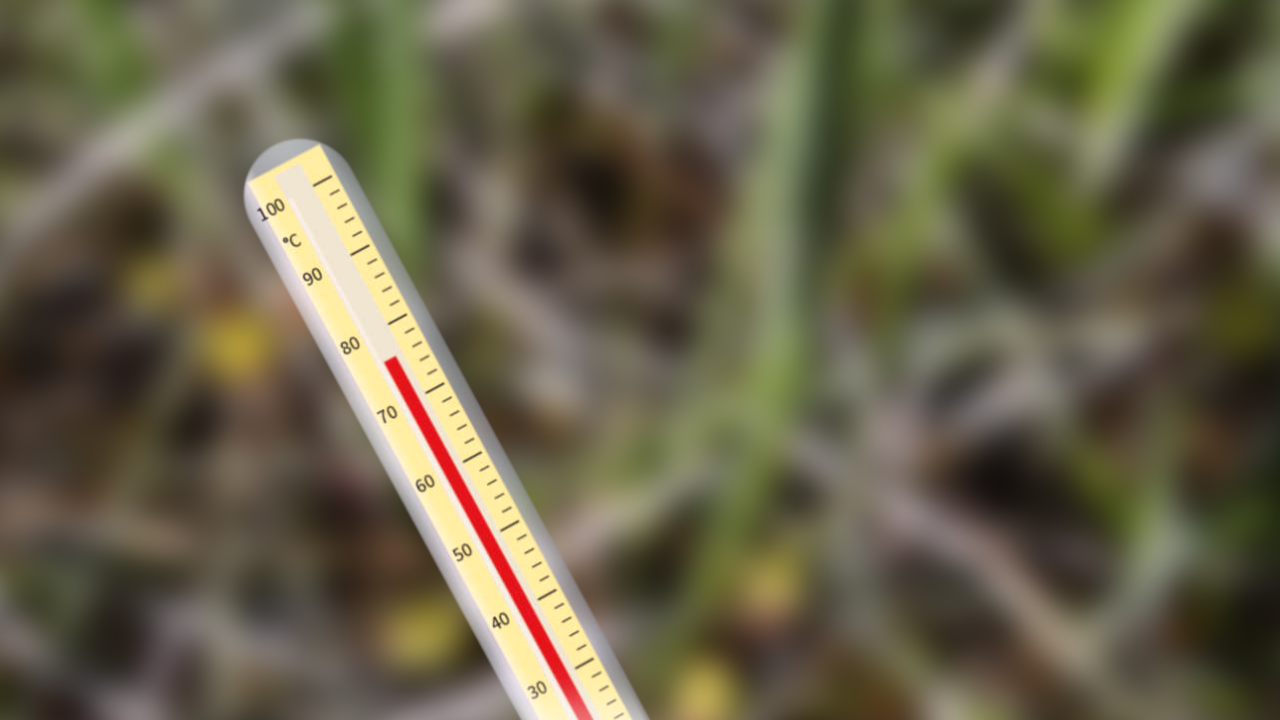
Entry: 76; °C
